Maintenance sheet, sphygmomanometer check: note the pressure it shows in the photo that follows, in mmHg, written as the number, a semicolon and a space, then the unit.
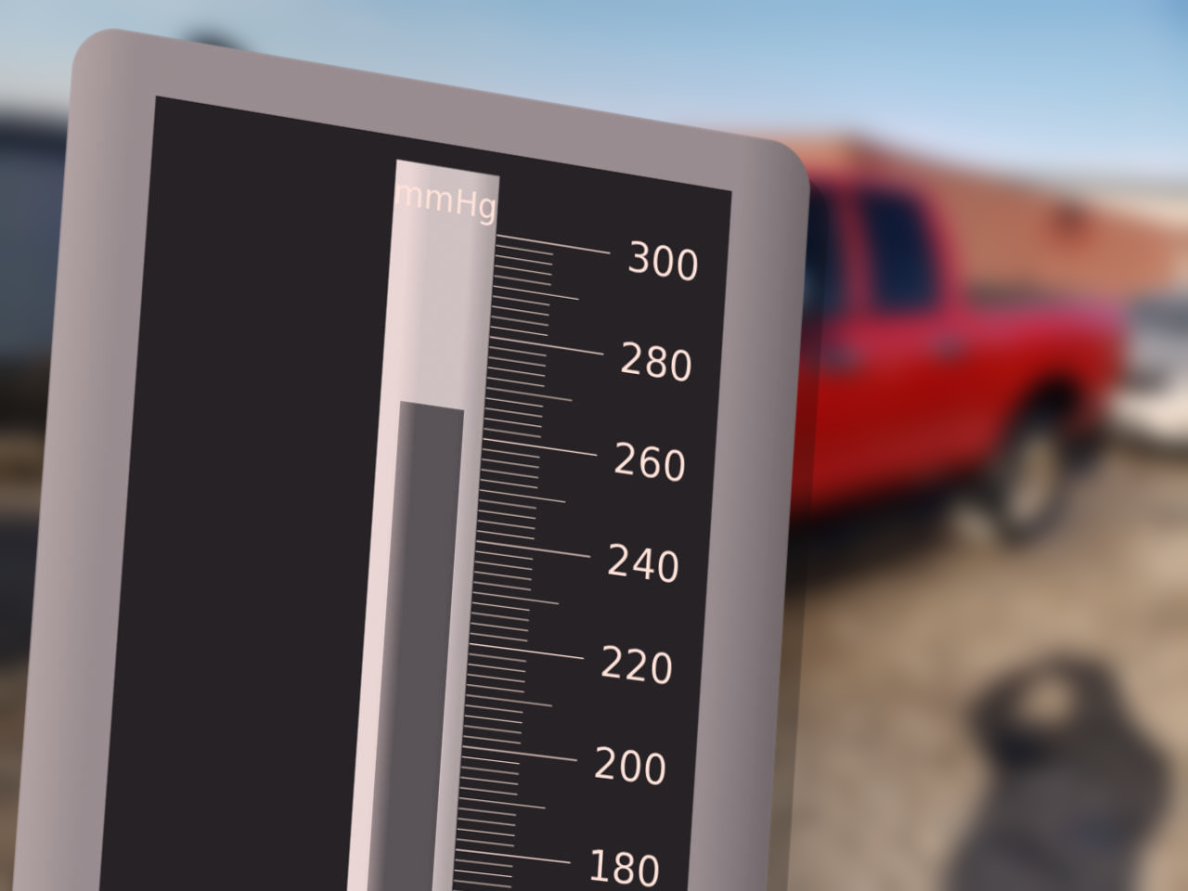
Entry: 265; mmHg
